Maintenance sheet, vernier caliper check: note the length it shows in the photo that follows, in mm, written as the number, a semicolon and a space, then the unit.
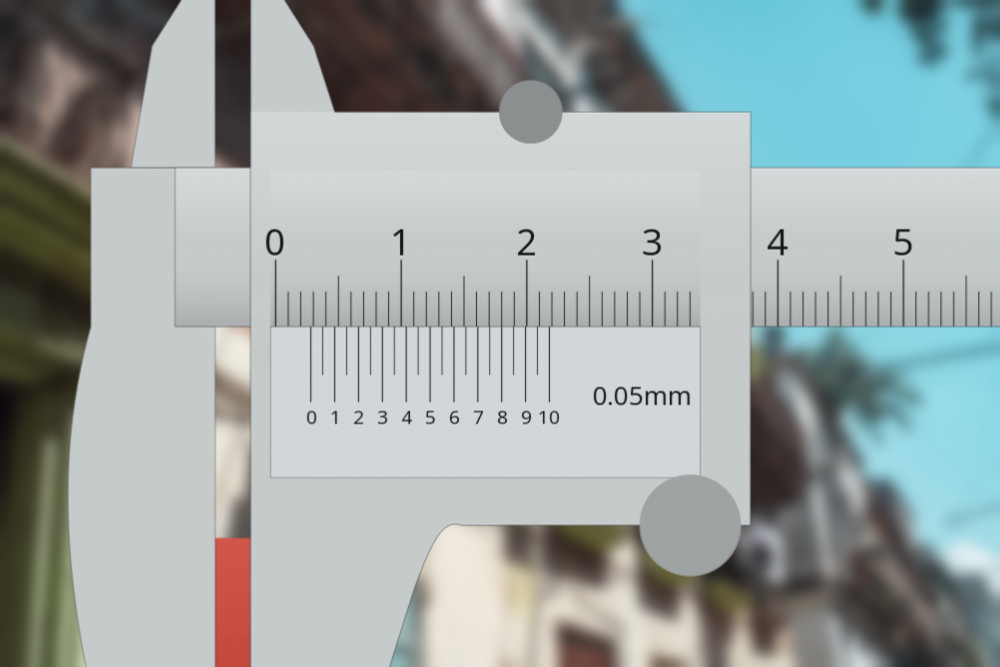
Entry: 2.8; mm
